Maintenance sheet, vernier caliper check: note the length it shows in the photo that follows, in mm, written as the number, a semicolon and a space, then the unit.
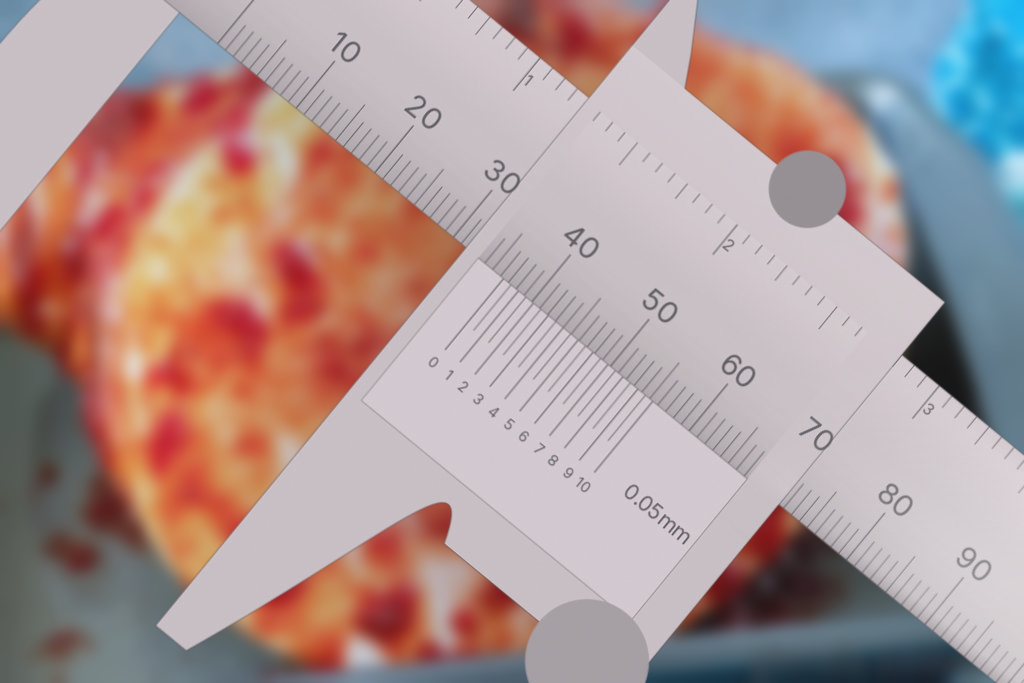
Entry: 36.4; mm
